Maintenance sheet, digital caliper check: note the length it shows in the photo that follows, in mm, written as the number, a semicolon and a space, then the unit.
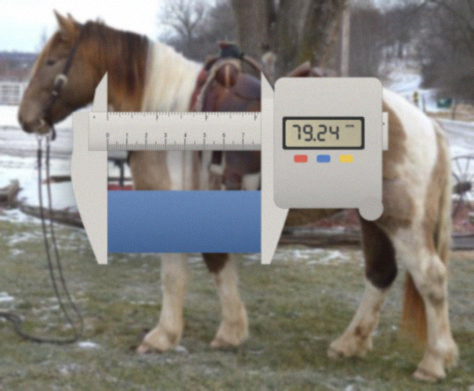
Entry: 79.24; mm
